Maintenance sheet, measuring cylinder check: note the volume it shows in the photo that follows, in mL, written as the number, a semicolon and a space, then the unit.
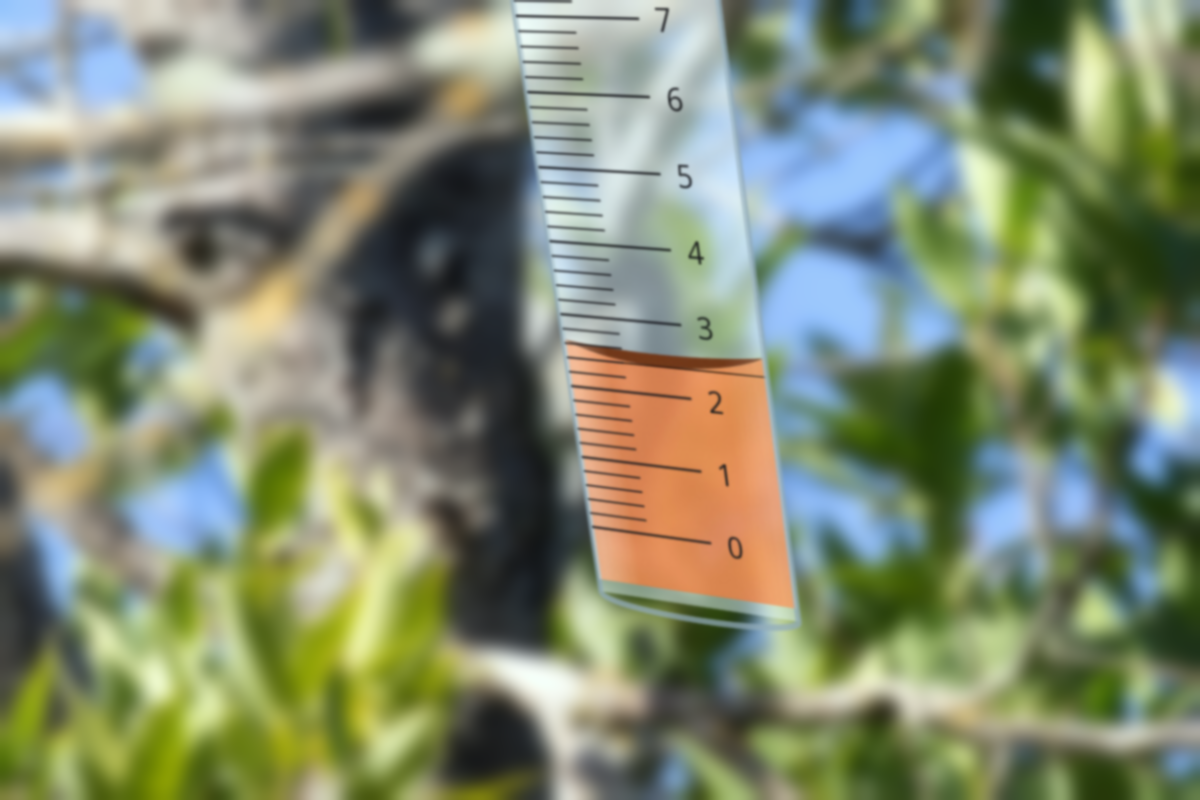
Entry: 2.4; mL
